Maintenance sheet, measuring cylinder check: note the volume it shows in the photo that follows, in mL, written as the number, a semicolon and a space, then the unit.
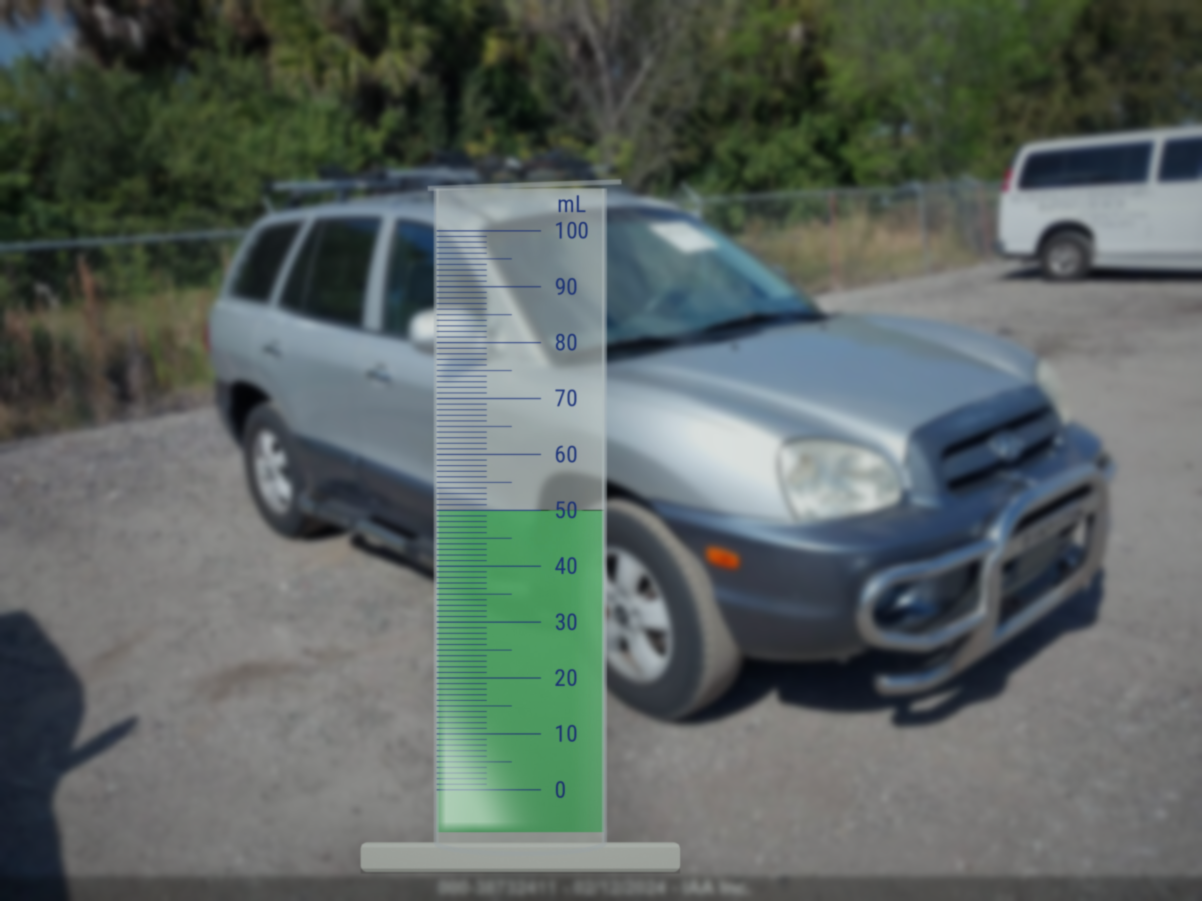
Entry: 50; mL
